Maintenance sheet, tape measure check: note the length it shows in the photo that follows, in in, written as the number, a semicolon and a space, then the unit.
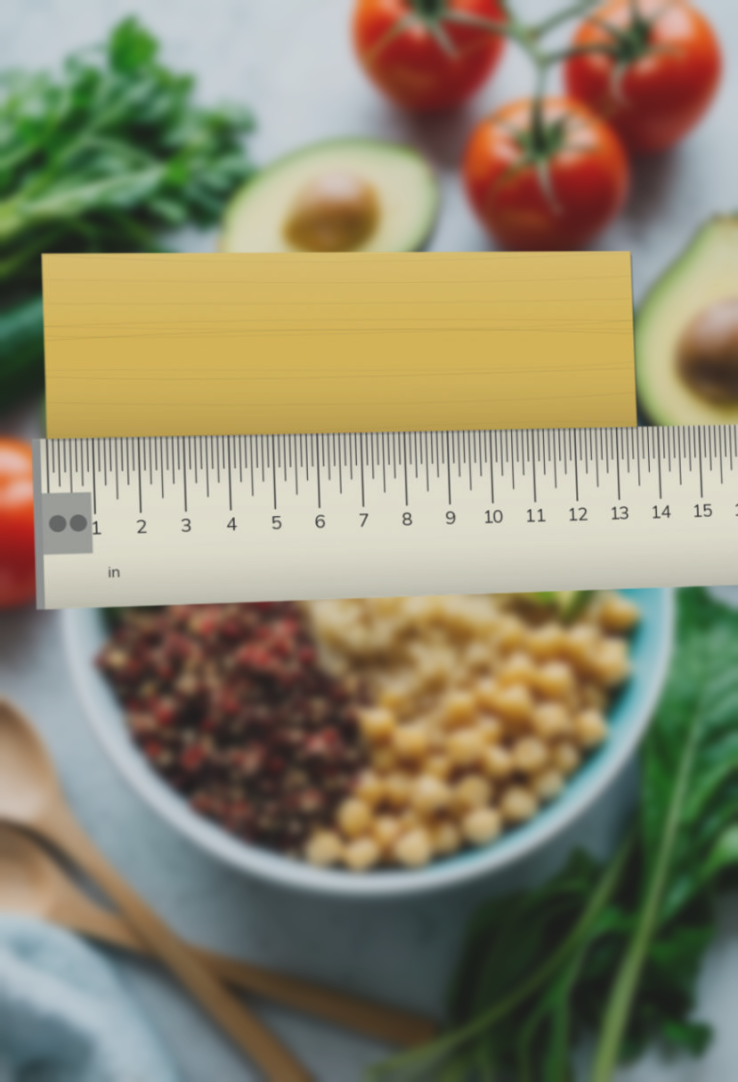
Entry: 13.5; in
